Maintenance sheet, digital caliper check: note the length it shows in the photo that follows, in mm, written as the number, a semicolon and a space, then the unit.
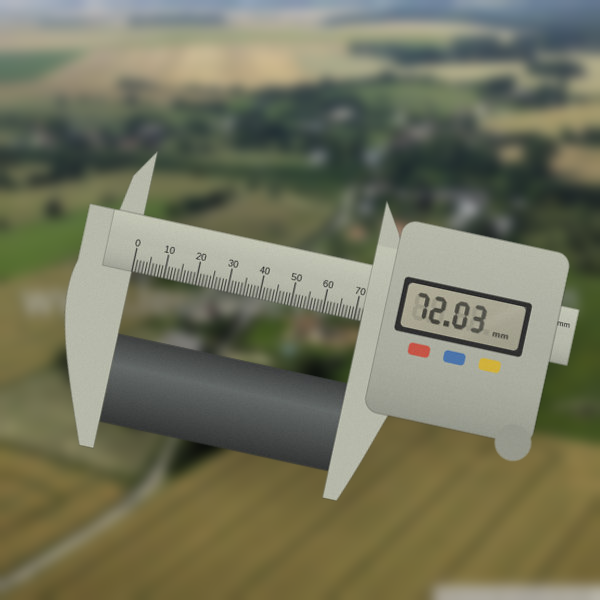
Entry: 72.03; mm
